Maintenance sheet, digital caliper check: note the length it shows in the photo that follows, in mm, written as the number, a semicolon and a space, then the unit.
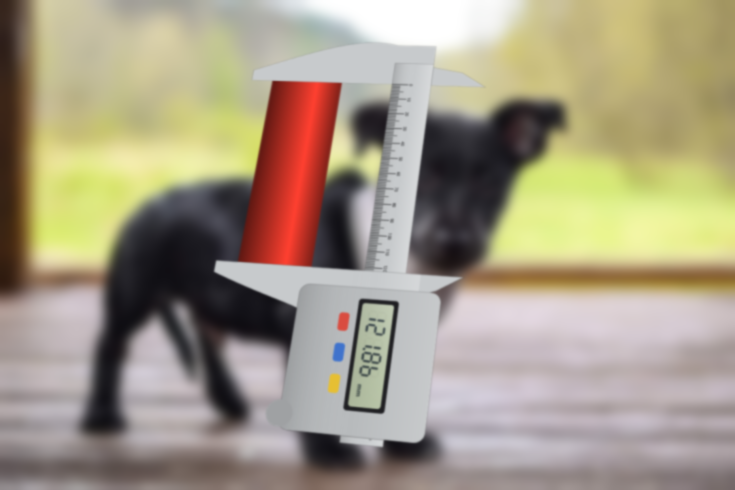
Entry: 121.86; mm
